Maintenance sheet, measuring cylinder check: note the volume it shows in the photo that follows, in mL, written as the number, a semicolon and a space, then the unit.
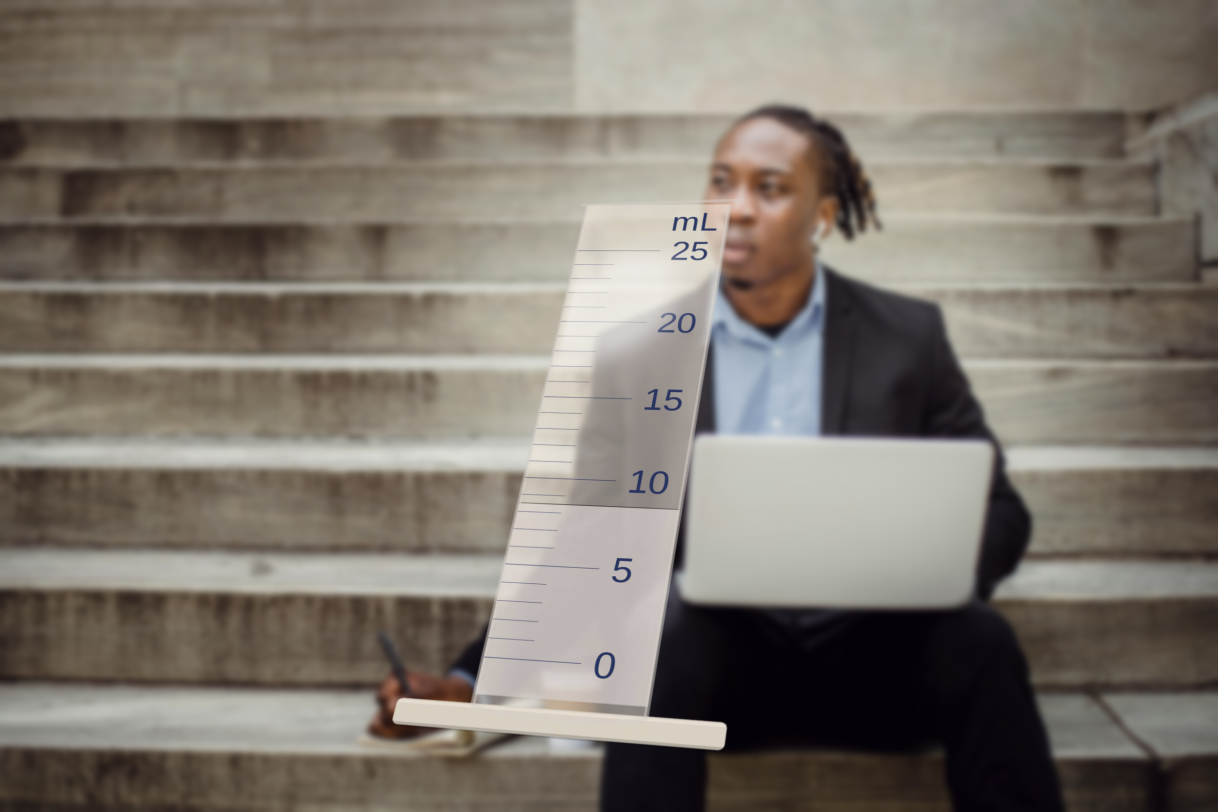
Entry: 8.5; mL
